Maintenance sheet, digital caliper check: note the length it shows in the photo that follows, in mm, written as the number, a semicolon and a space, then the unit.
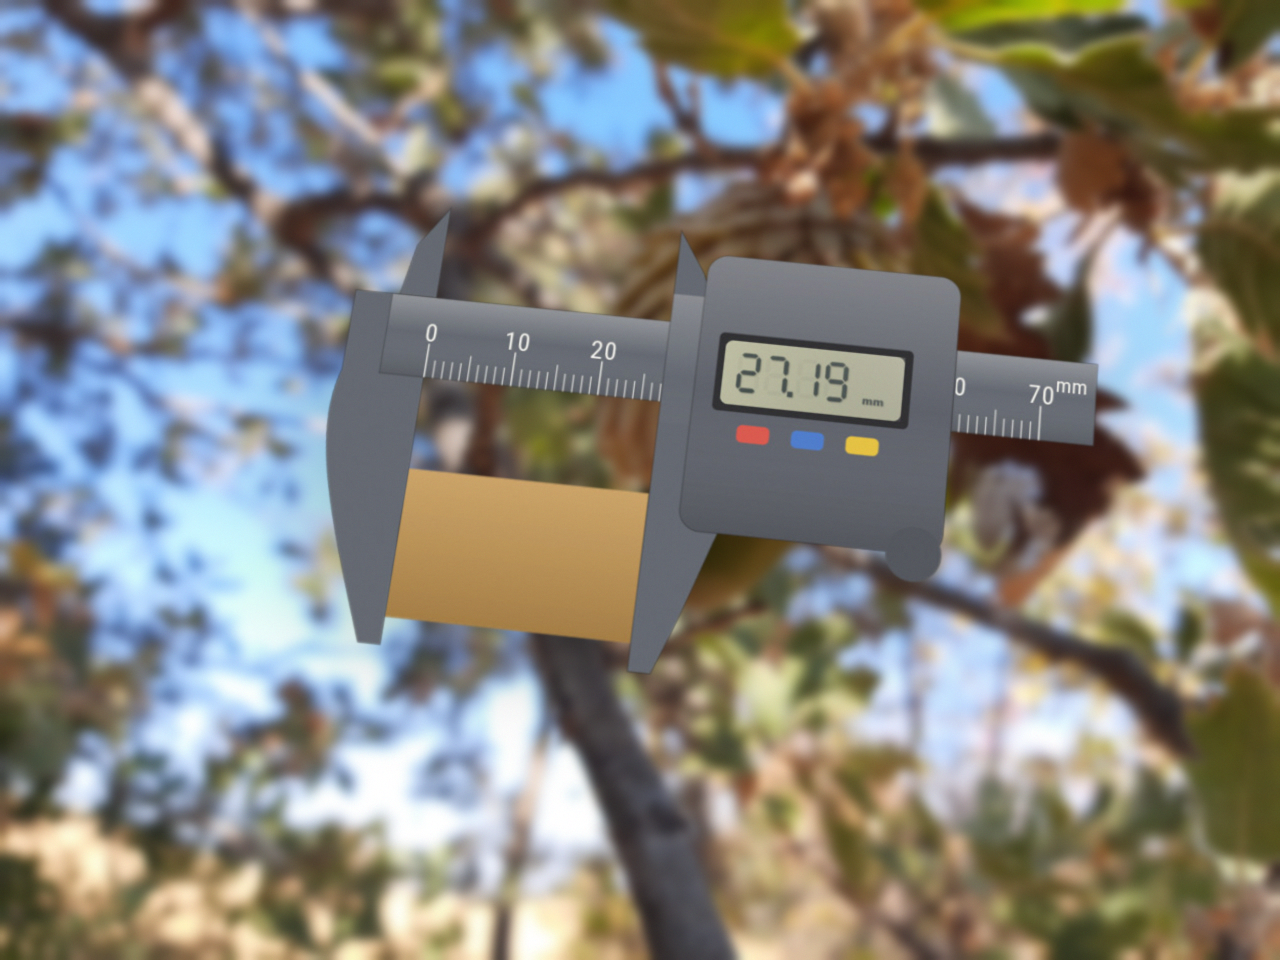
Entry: 27.19; mm
